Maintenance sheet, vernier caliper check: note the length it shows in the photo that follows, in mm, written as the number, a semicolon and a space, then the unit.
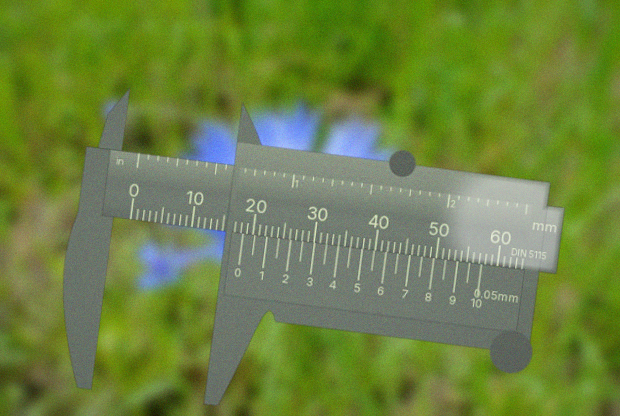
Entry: 18.4; mm
